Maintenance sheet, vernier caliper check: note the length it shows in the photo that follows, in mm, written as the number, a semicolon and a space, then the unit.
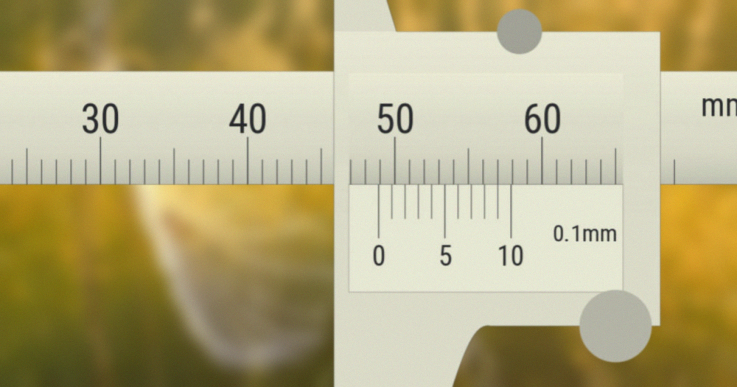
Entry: 48.9; mm
